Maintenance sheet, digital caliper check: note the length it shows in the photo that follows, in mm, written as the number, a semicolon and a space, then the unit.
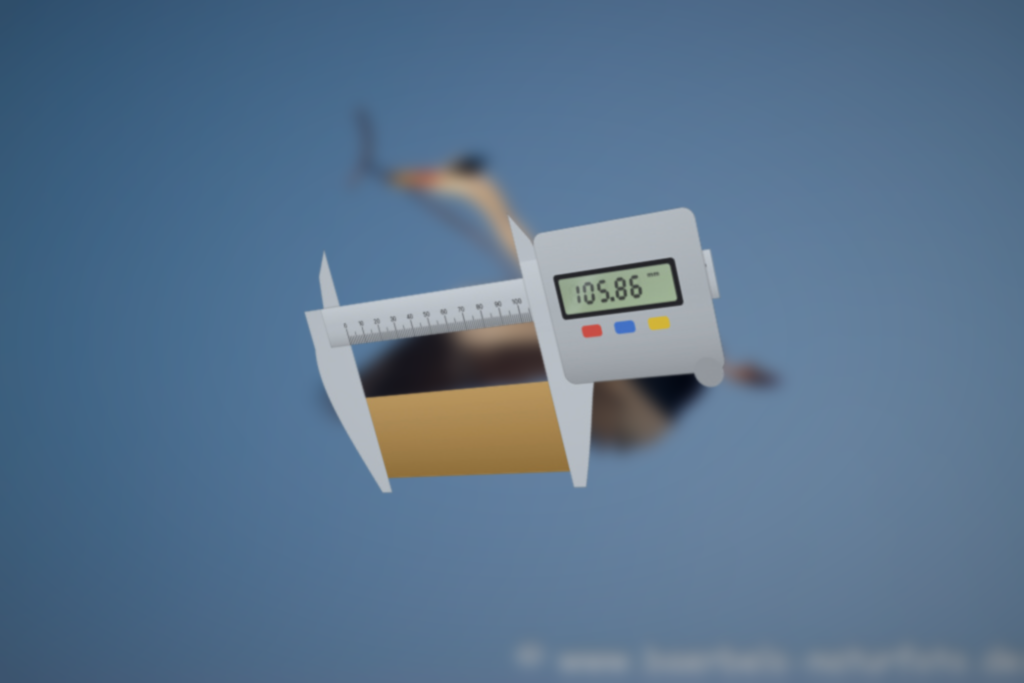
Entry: 105.86; mm
